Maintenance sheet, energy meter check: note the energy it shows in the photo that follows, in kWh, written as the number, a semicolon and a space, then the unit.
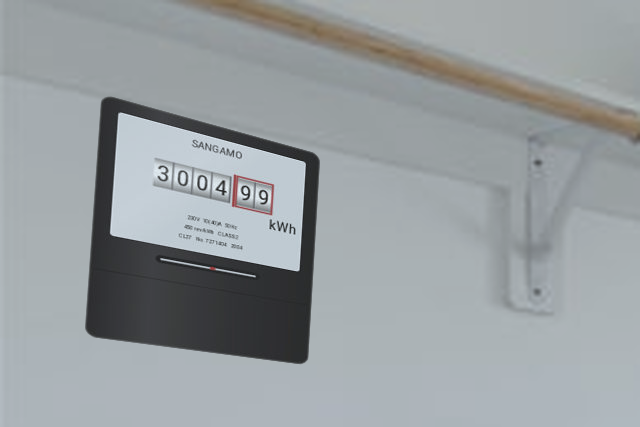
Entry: 3004.99; kWh
